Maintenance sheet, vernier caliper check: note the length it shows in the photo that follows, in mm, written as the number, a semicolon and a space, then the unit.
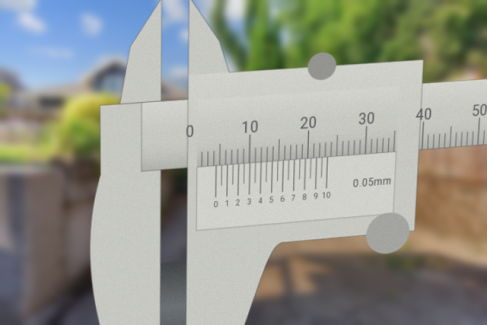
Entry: 4.4; mm
